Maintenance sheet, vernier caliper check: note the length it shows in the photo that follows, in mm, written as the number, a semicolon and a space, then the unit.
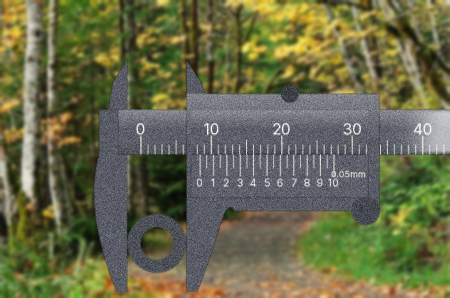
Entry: 8.4; mm
